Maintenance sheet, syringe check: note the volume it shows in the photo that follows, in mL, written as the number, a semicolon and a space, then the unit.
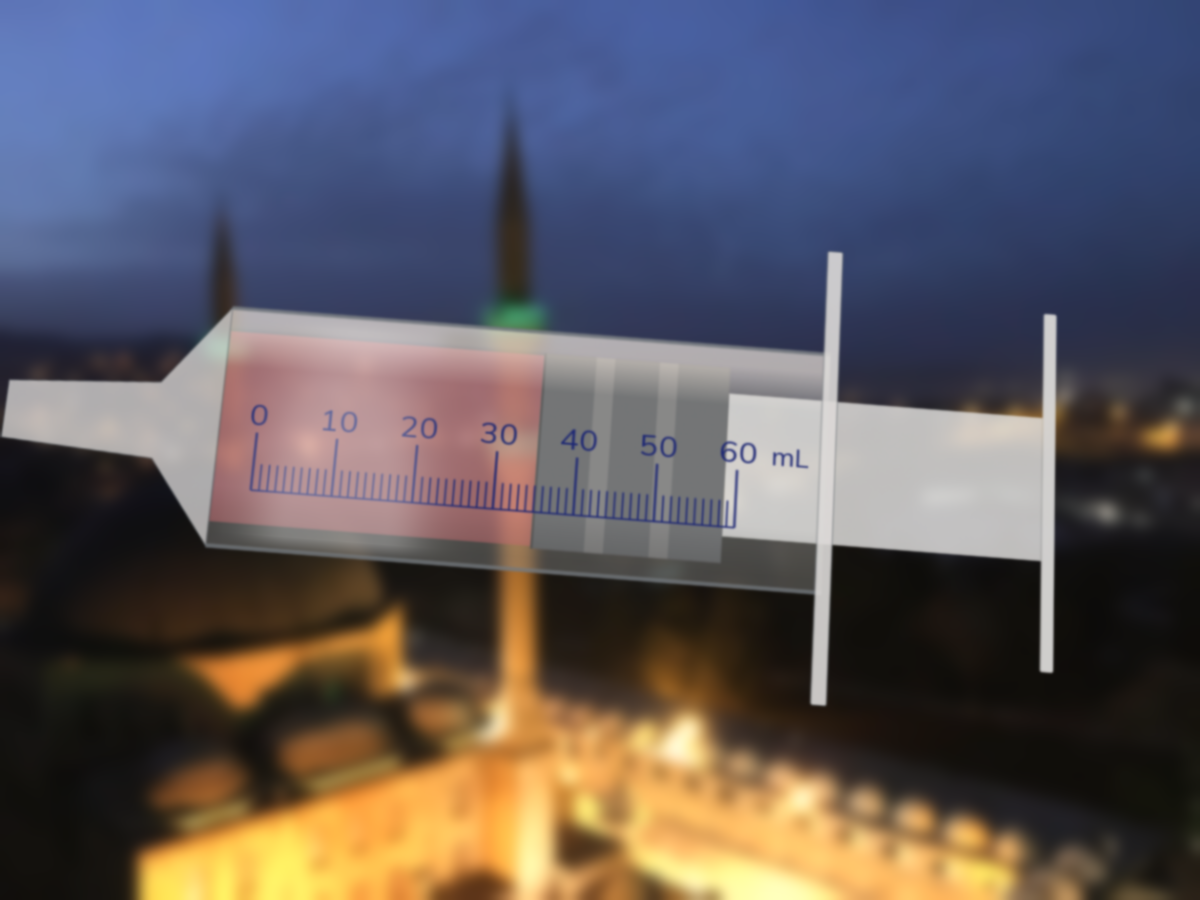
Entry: 35; mL
